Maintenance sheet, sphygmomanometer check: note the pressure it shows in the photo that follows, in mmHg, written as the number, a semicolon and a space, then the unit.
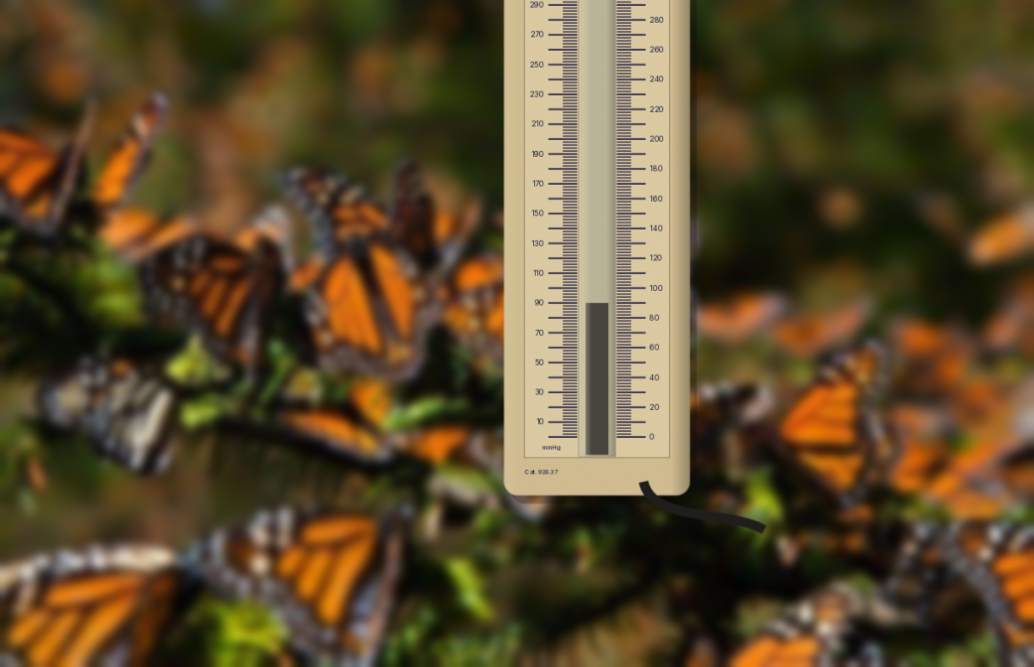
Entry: 90; mmHg
